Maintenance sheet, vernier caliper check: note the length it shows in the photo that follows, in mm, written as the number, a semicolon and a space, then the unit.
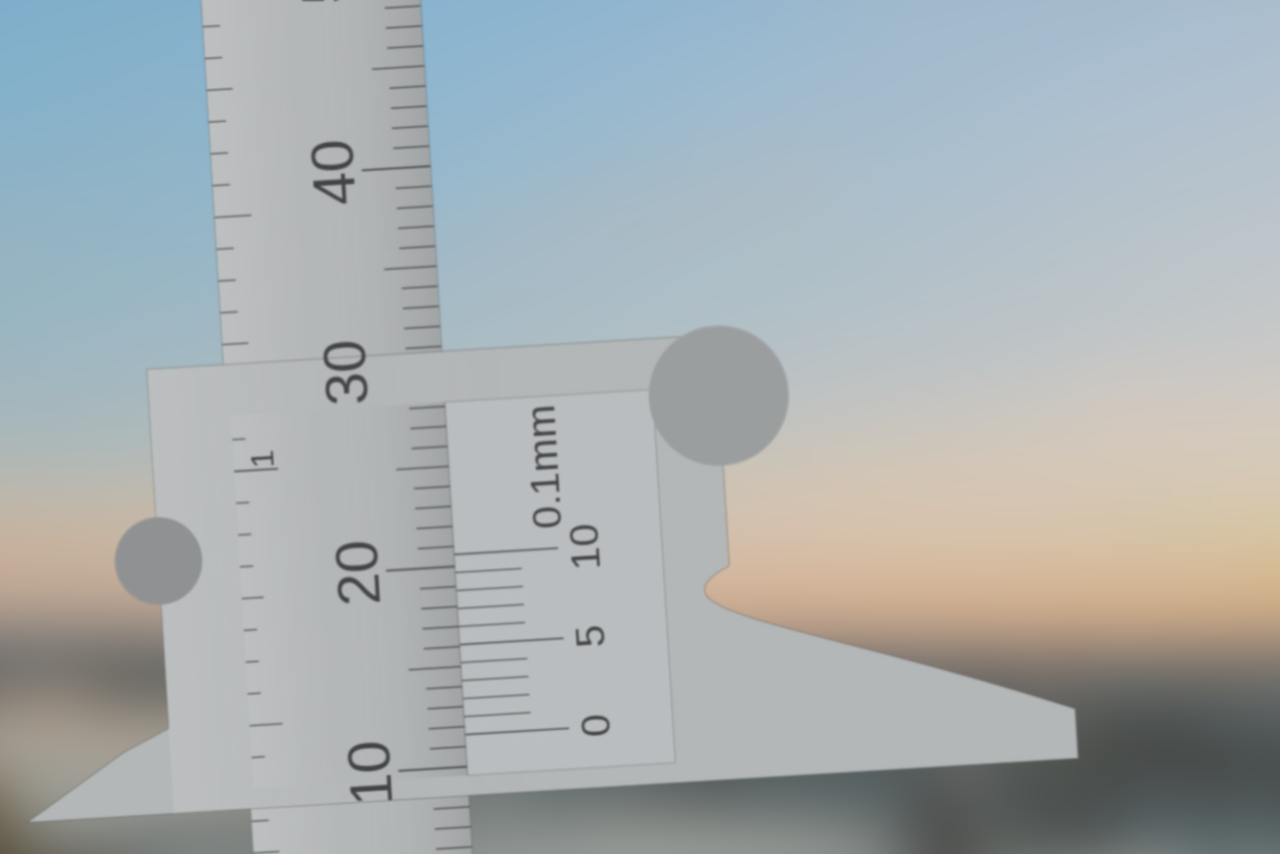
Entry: 11.6; mm
